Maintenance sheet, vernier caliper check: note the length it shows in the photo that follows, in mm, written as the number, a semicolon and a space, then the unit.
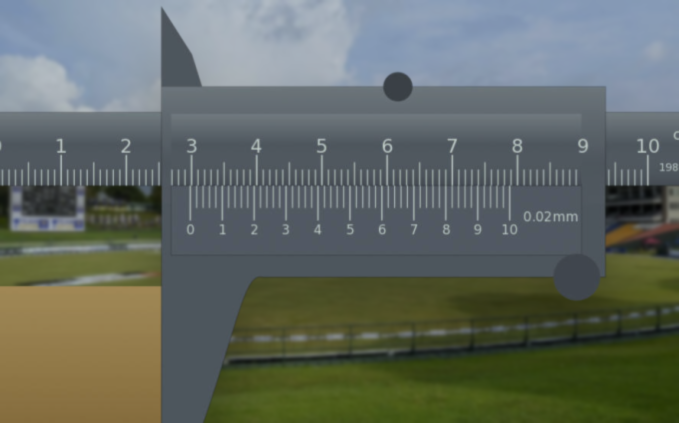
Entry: 29.8; mm
